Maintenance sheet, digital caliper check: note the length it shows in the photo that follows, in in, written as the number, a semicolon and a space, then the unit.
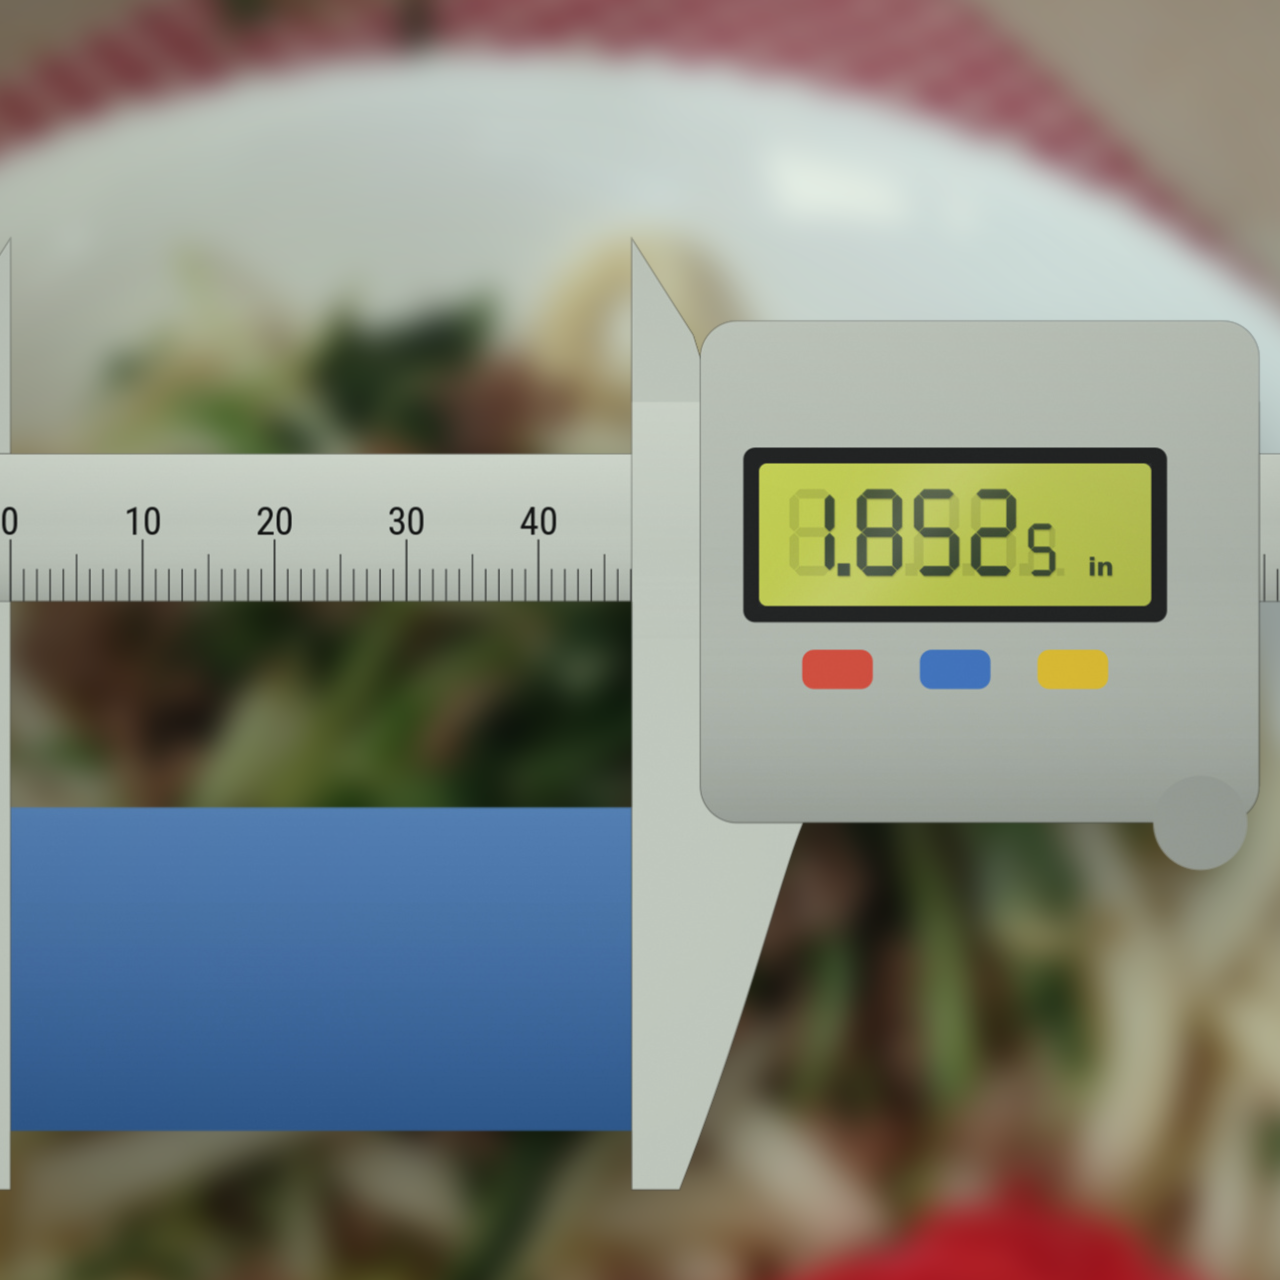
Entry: 1.8525; in
